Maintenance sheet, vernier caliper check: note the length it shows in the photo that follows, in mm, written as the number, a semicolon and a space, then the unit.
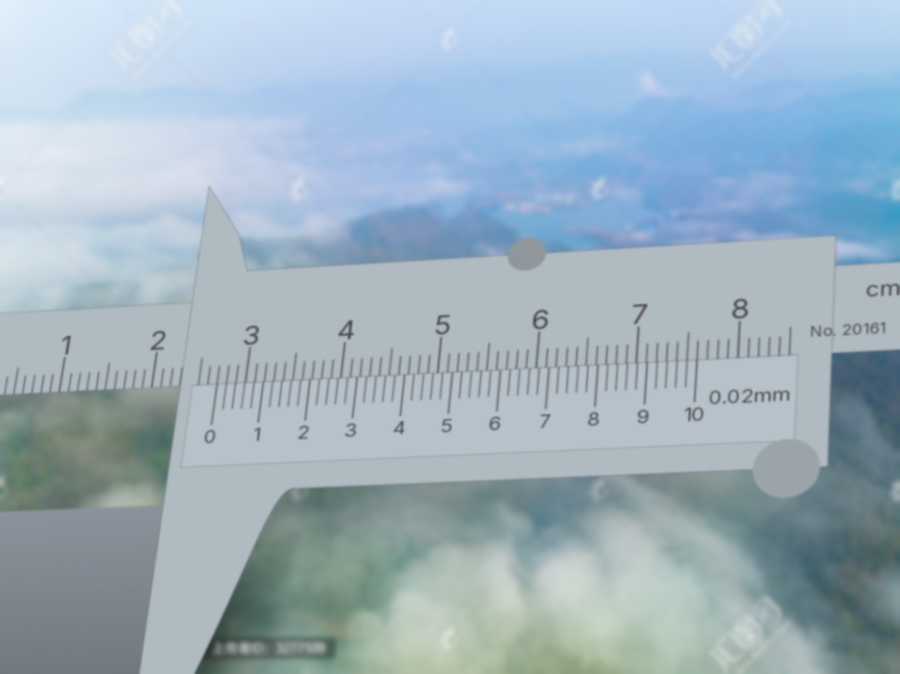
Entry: 27.0; mm
